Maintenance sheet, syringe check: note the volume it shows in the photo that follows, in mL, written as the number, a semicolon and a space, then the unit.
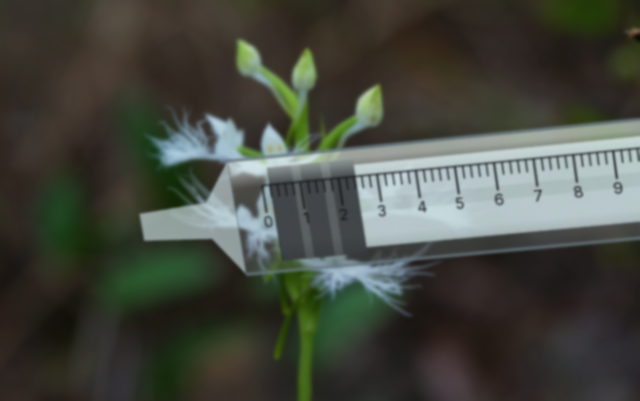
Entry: 0.2; mL
